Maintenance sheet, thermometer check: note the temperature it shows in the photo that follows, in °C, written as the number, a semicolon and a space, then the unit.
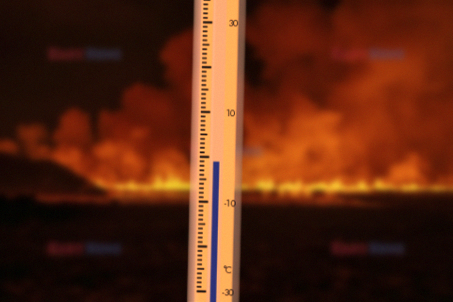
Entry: -1; °C
